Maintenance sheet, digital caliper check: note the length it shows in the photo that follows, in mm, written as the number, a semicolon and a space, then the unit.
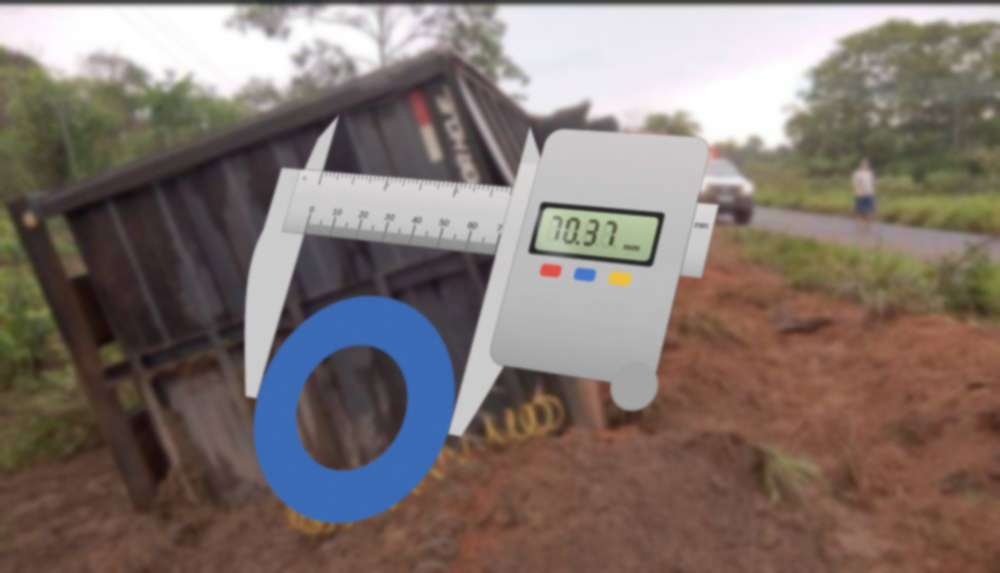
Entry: 70.37; mm
